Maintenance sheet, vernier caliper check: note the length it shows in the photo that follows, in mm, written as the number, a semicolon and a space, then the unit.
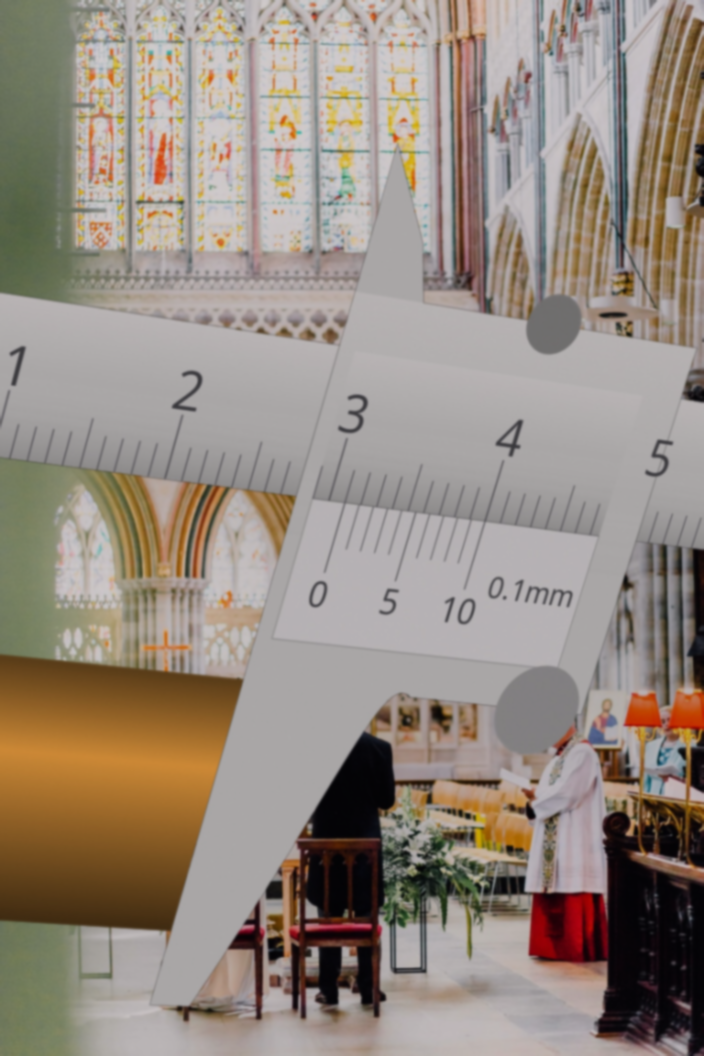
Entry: 31.0; mm
